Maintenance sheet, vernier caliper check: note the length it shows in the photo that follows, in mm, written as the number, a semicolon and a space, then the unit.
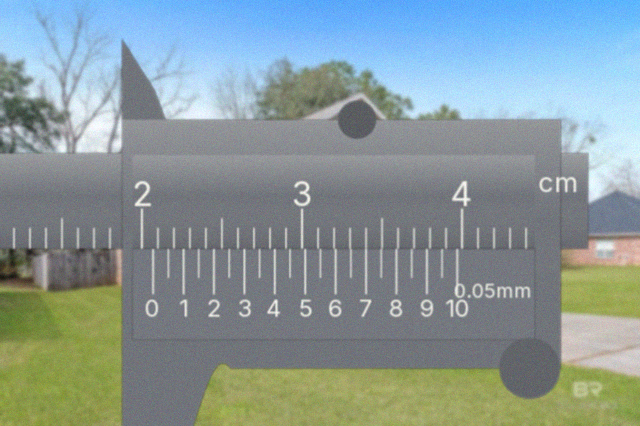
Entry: 20.7; mm
